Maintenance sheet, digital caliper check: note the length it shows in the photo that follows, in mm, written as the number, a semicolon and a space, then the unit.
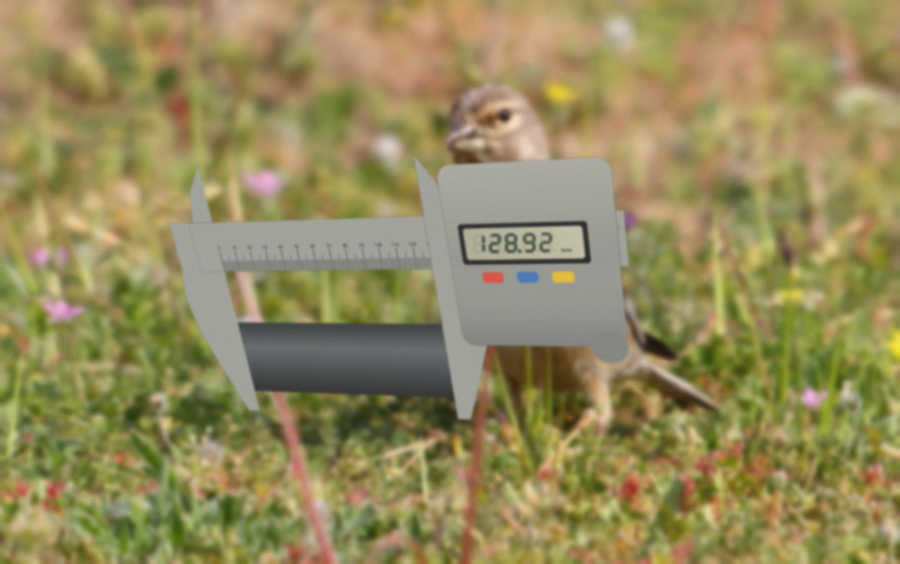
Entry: 128.92; mm
